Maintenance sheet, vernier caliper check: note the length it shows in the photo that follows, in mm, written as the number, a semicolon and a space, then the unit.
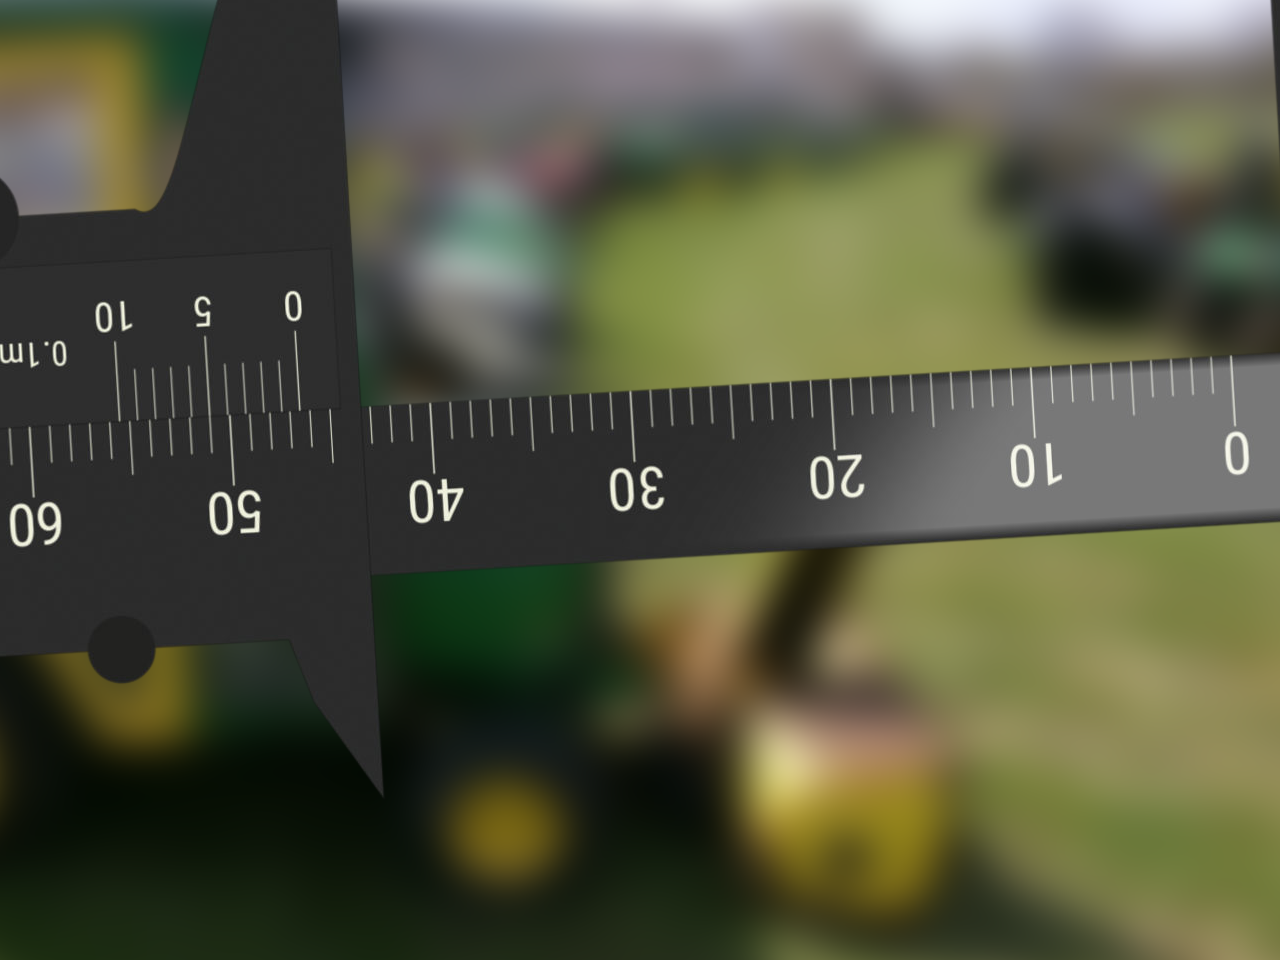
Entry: 46.5; mm
